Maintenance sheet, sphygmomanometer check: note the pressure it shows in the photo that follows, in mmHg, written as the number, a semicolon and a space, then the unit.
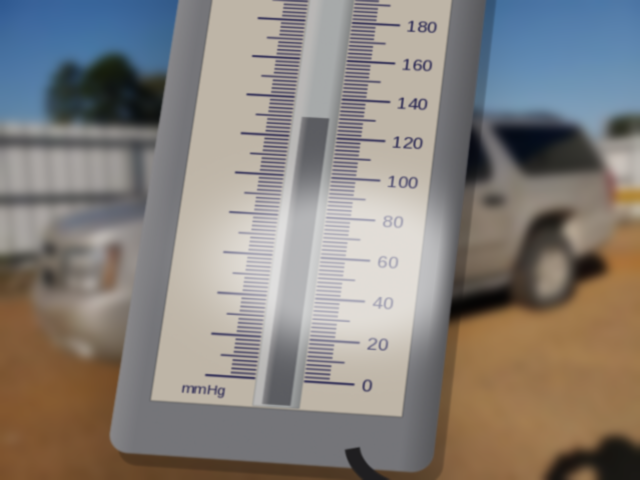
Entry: 130; mmHg
